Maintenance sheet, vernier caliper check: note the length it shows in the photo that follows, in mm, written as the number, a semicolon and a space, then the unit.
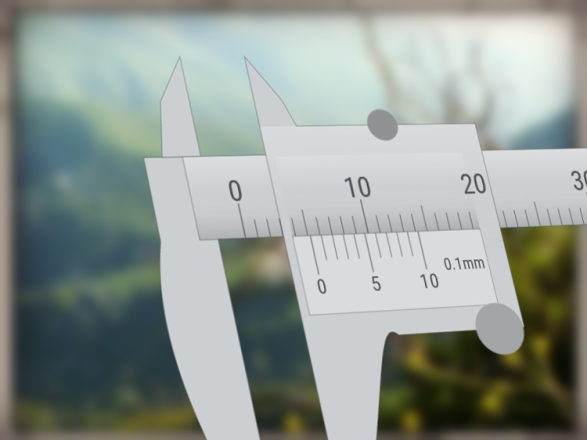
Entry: 5.2; mm
